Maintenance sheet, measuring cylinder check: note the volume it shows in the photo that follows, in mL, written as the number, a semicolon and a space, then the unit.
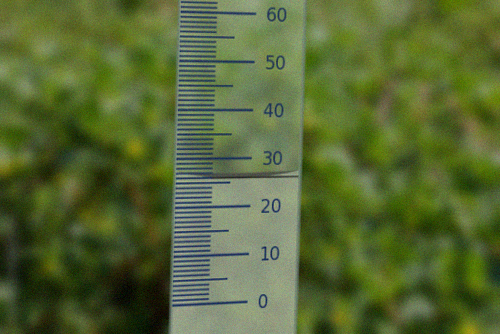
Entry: 26; mL
